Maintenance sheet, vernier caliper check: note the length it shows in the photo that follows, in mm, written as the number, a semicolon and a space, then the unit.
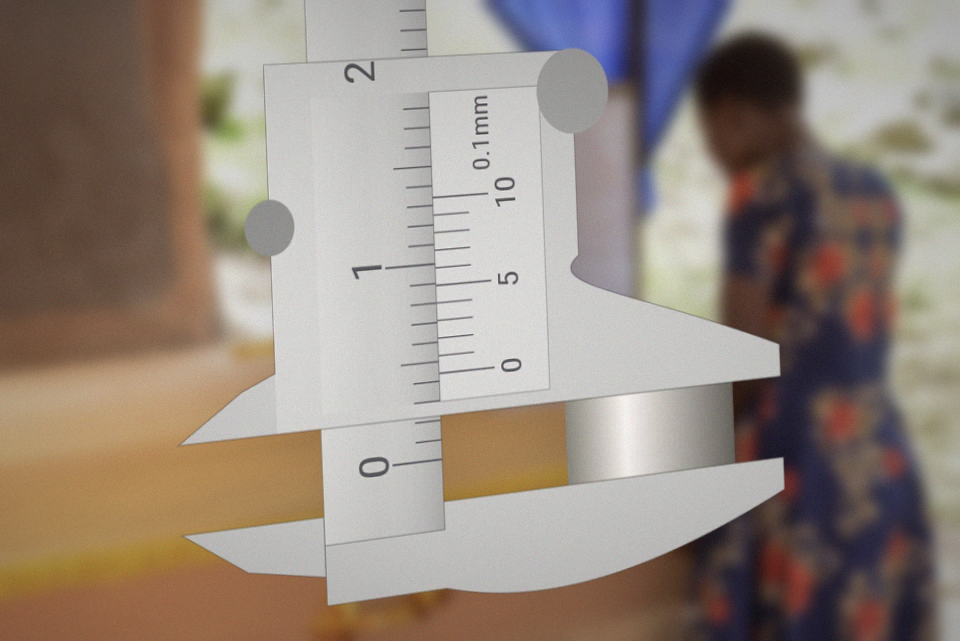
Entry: 4.4; mm
